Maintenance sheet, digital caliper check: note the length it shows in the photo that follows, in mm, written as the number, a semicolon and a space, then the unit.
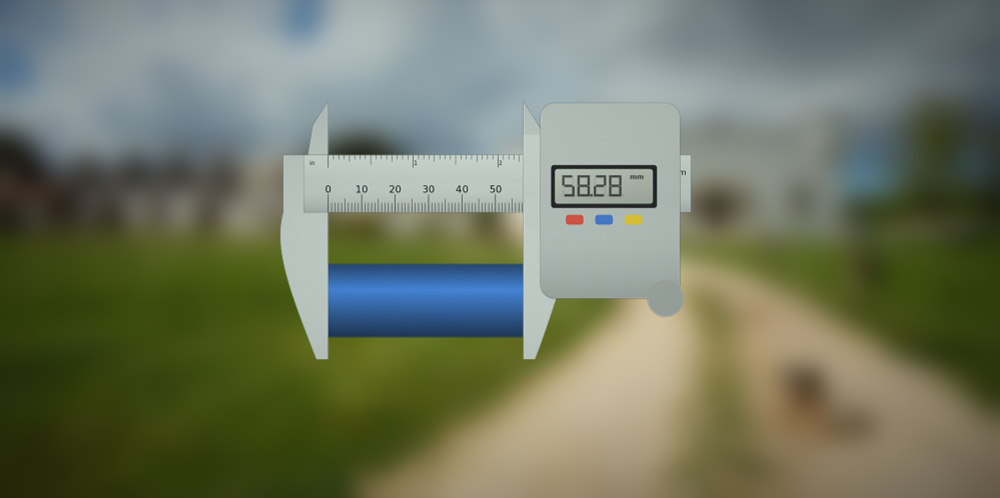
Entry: 58.28; mm
